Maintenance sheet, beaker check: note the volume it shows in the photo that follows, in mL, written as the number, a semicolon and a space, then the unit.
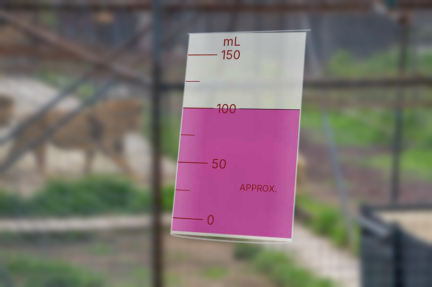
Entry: 100; mL
